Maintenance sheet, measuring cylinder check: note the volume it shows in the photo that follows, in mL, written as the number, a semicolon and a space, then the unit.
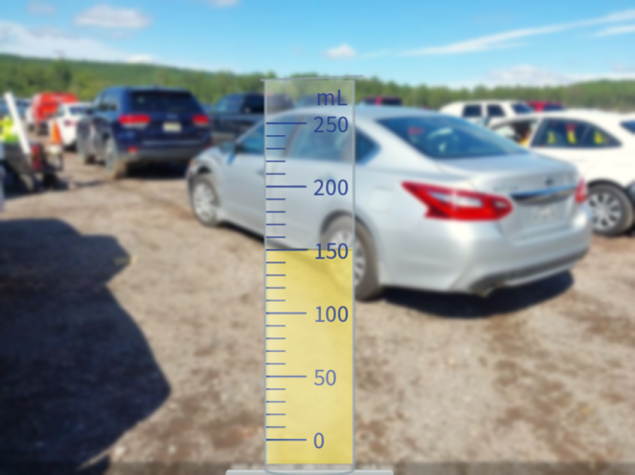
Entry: 150; mL
